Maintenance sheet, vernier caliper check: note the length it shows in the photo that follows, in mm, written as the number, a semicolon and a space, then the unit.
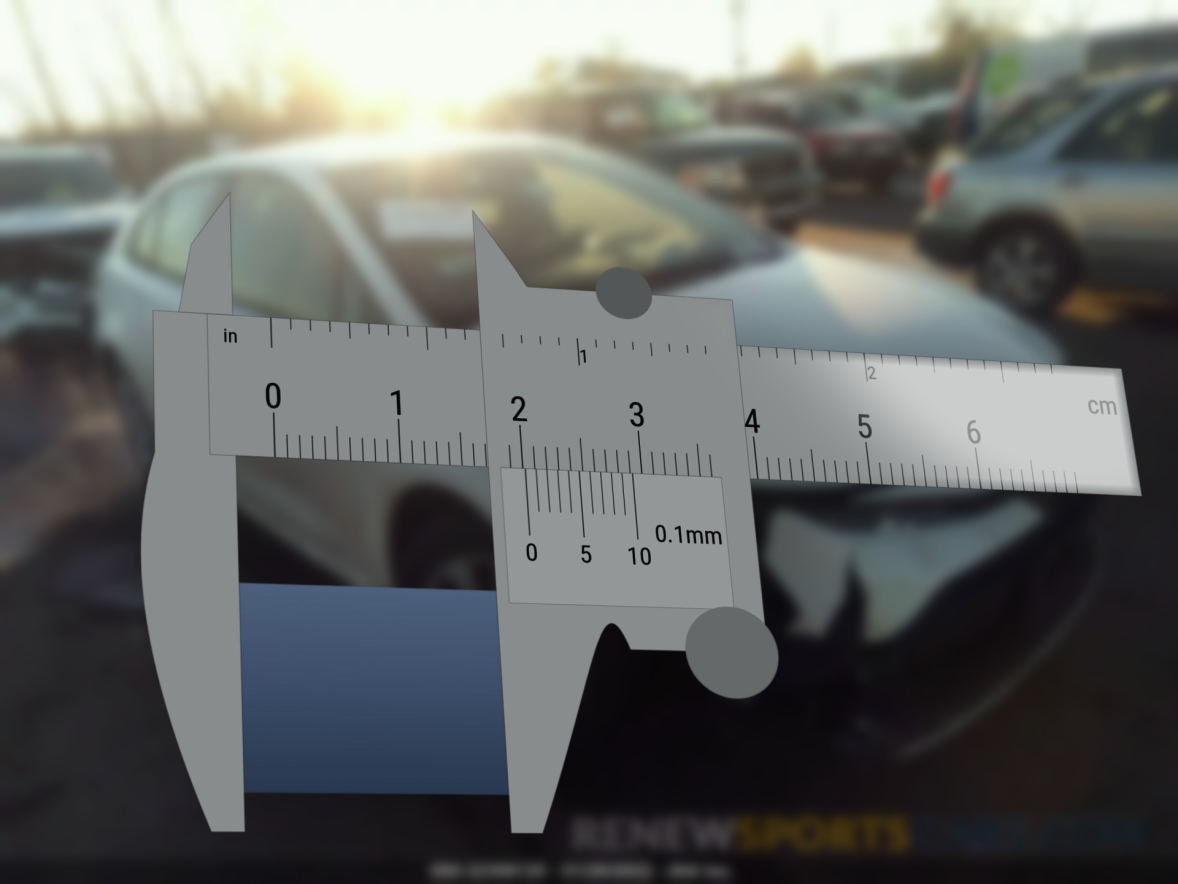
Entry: 20.2; mm
